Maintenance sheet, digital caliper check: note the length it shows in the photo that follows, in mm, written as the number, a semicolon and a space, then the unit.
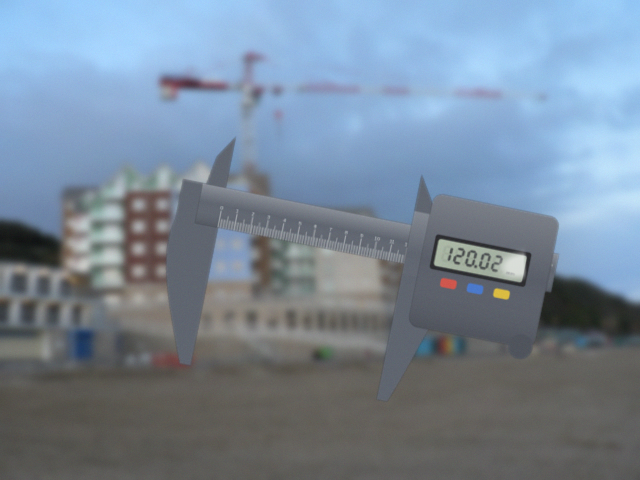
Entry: 120.02; mm
